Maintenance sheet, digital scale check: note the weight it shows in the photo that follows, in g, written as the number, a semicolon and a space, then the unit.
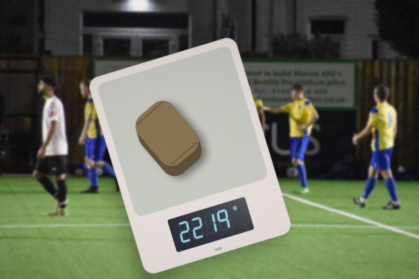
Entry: 2219; g
